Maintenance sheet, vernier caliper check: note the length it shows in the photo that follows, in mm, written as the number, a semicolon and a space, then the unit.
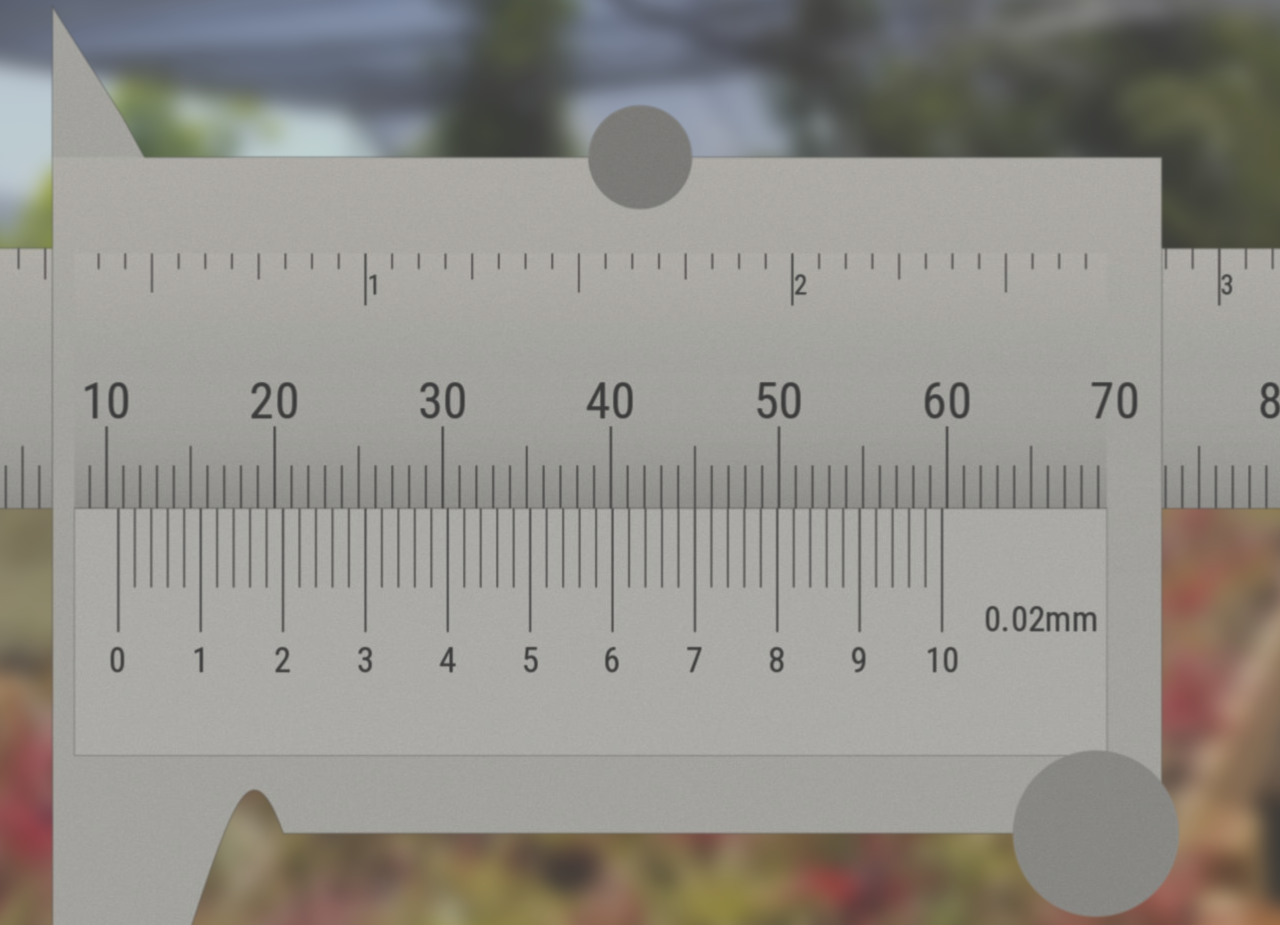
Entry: 10.7; mm
